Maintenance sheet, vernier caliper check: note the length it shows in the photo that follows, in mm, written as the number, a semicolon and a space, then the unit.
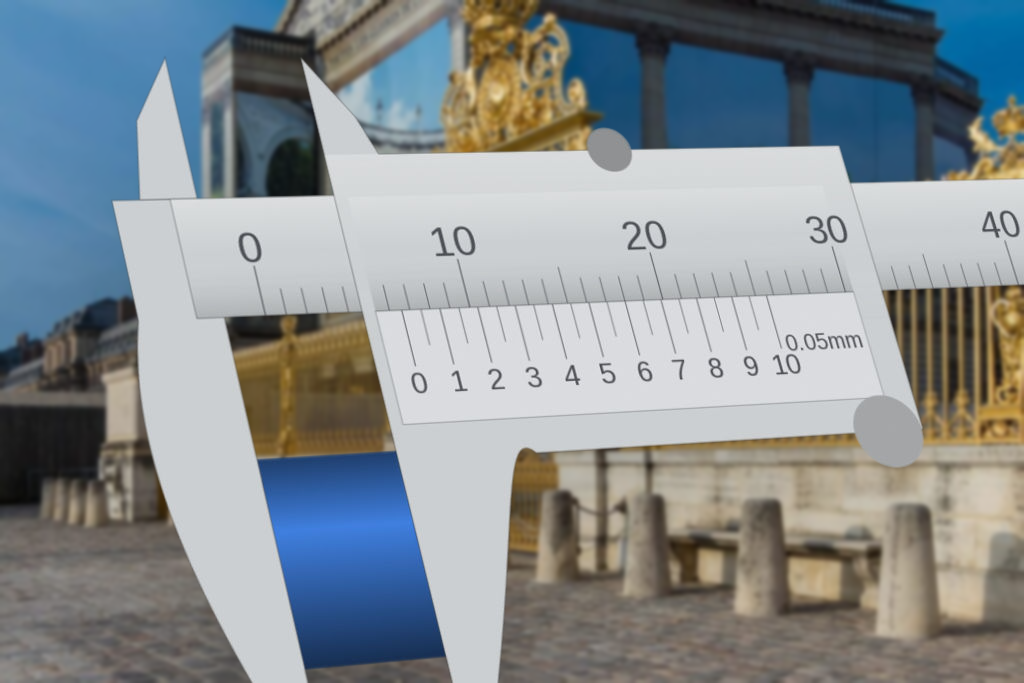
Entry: 6.6; mm
